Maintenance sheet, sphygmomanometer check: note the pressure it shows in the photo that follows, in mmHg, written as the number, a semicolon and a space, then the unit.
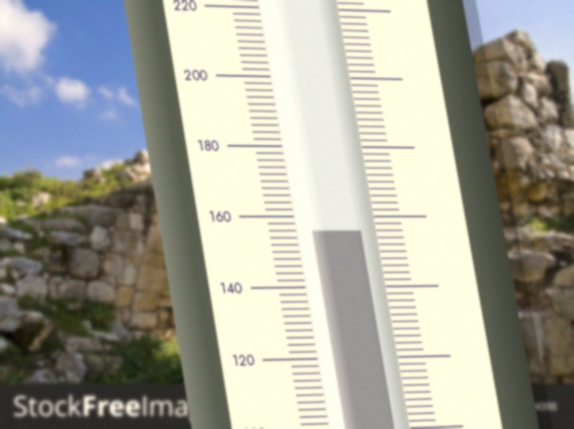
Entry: 156; mmHg
